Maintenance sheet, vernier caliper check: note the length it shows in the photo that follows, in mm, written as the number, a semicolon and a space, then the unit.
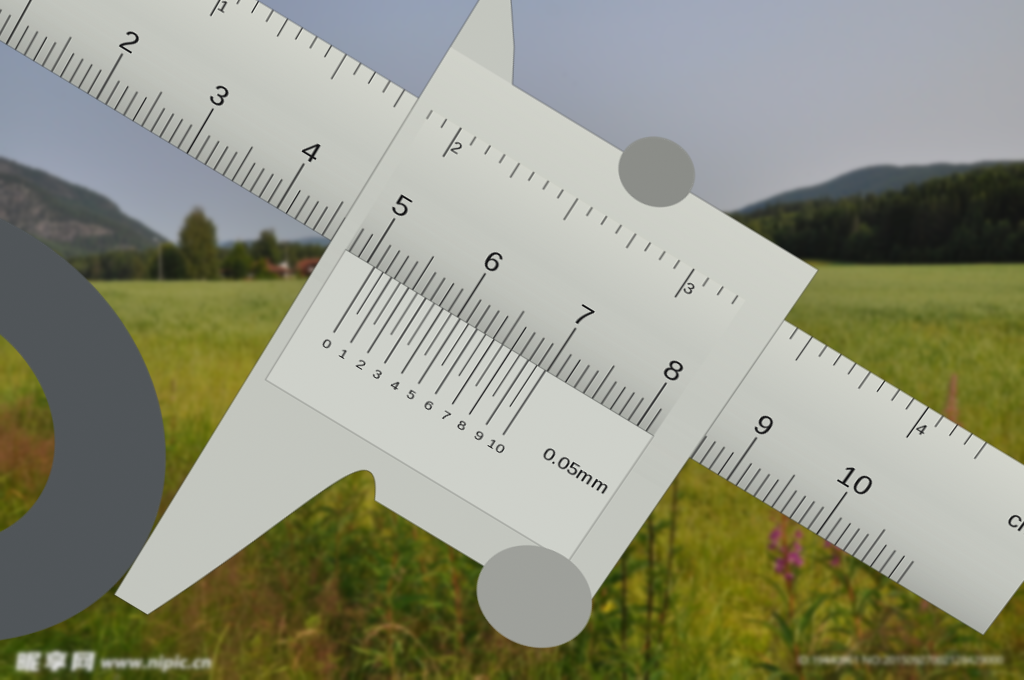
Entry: 50.8; mm
